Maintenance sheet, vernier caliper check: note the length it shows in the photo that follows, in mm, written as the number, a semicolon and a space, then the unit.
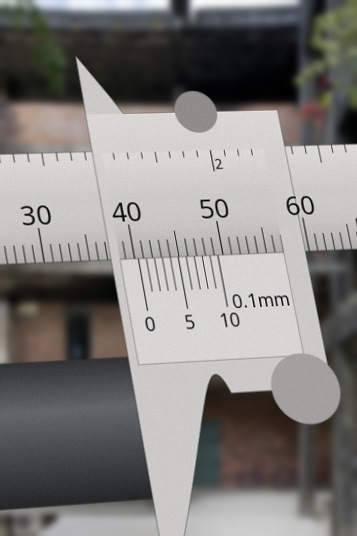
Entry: 40.4; mm
